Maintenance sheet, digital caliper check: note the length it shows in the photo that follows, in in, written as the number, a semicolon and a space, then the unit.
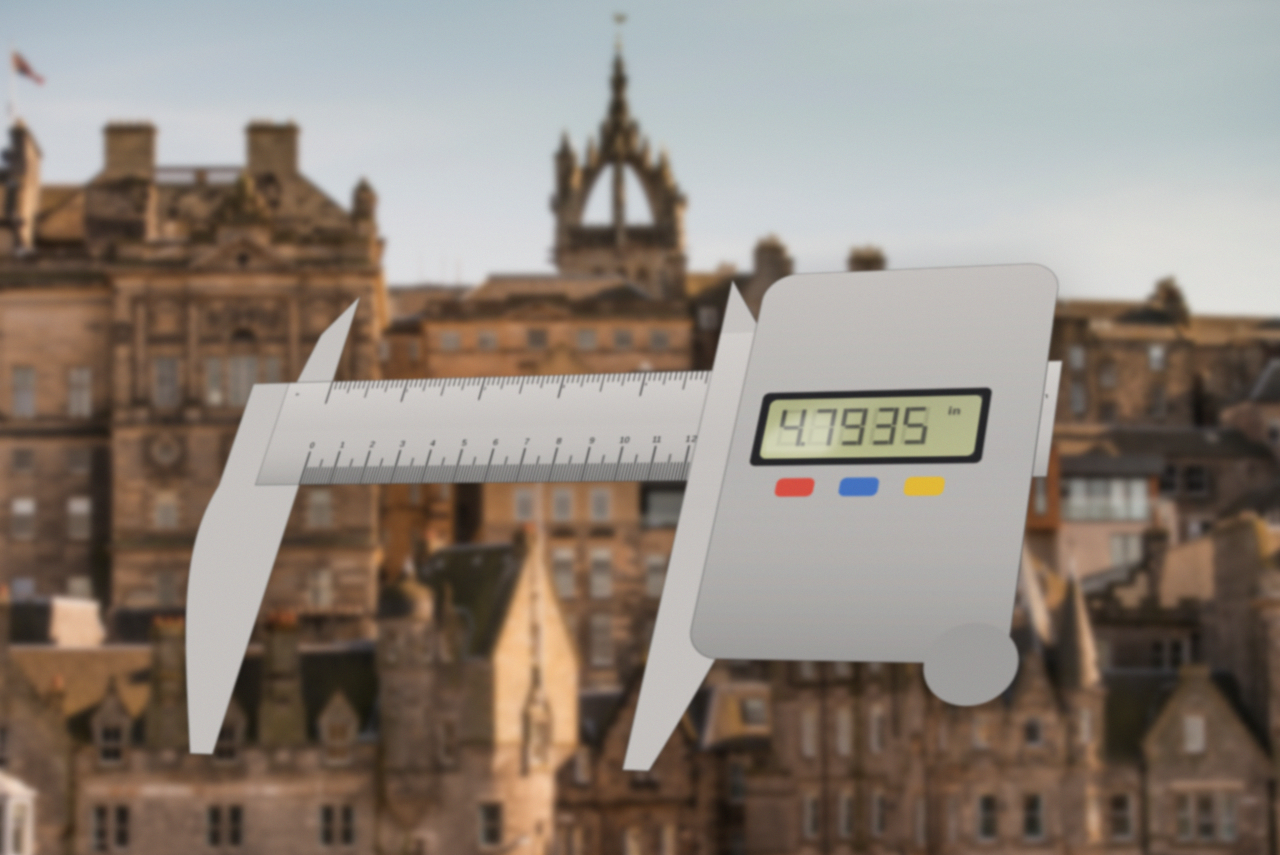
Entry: 4.7935; in
